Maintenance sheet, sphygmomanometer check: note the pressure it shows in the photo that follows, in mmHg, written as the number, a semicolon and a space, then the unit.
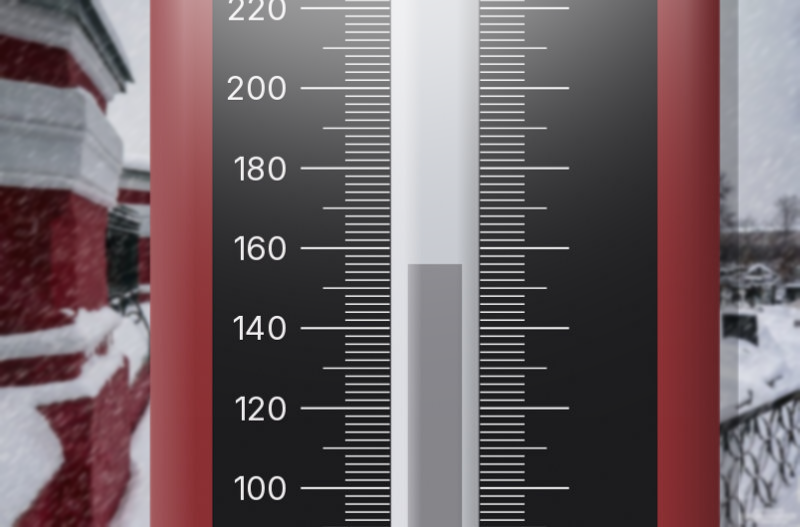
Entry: 156; mmHg
